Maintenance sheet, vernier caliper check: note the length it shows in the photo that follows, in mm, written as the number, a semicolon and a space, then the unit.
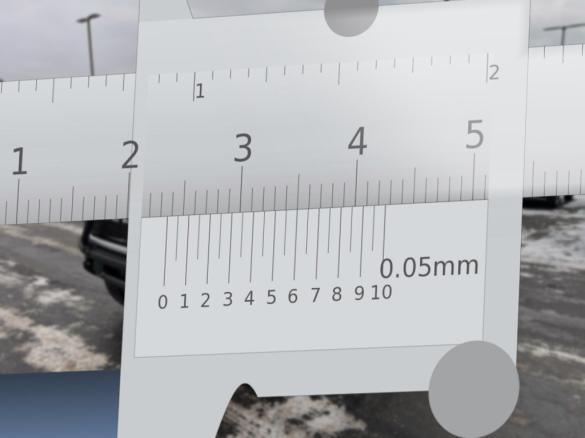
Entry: 23.6; mm
